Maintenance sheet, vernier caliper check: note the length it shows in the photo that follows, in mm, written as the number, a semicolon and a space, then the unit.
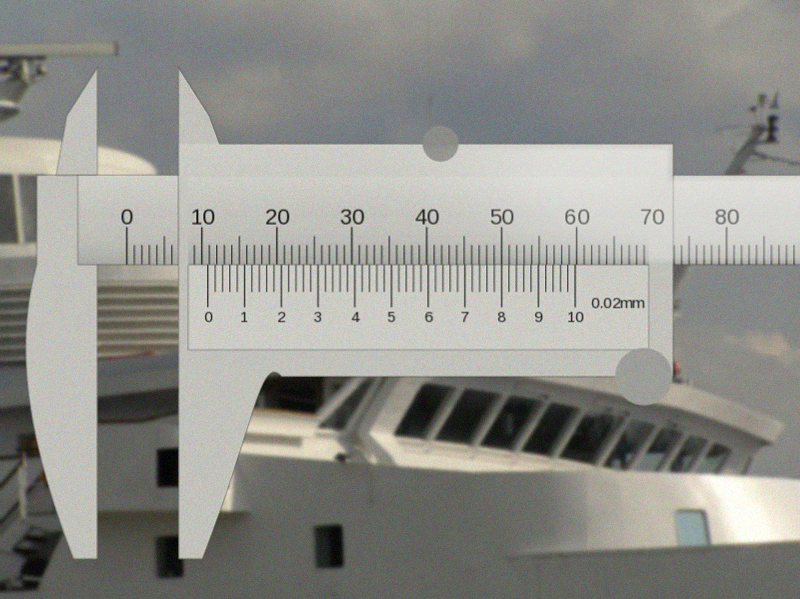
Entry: 10.8; mm
